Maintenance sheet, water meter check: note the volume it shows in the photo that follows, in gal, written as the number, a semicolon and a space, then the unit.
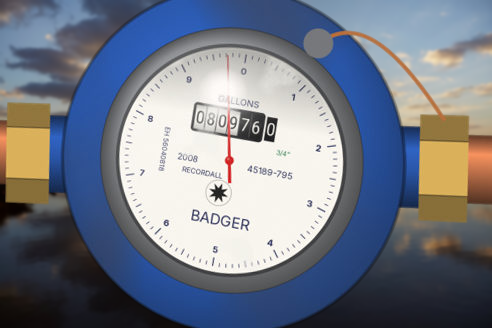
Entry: 809759.7; gal
